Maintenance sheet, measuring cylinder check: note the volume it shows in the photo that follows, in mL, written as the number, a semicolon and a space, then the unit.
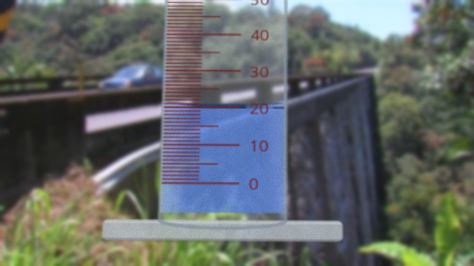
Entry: 20; mL
